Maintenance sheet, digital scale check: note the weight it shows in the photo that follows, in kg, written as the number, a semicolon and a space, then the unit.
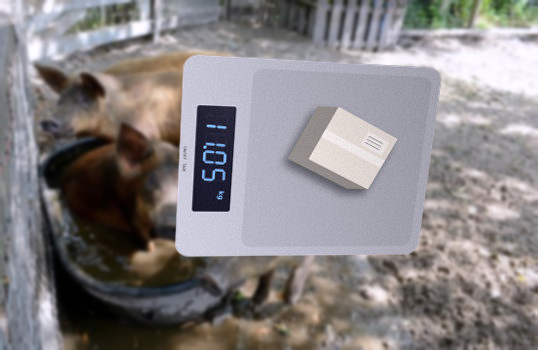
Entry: 11.05; kg
